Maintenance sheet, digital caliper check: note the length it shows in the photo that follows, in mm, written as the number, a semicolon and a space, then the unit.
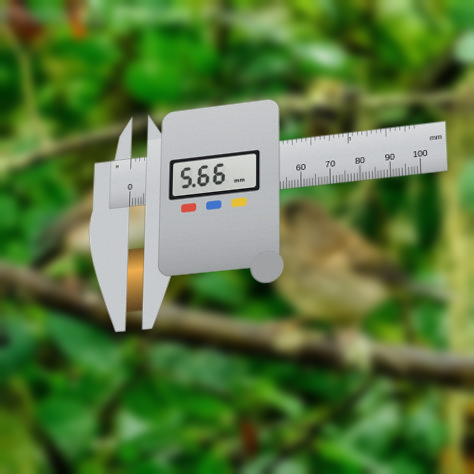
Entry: 5.66; mm
